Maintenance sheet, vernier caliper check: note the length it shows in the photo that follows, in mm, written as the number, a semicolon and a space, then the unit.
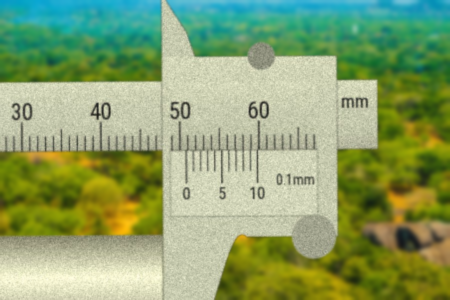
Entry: 50.8; mm
